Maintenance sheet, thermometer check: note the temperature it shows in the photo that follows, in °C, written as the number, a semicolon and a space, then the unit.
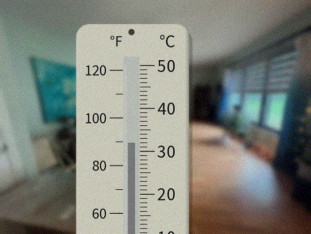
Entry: 32; °C
